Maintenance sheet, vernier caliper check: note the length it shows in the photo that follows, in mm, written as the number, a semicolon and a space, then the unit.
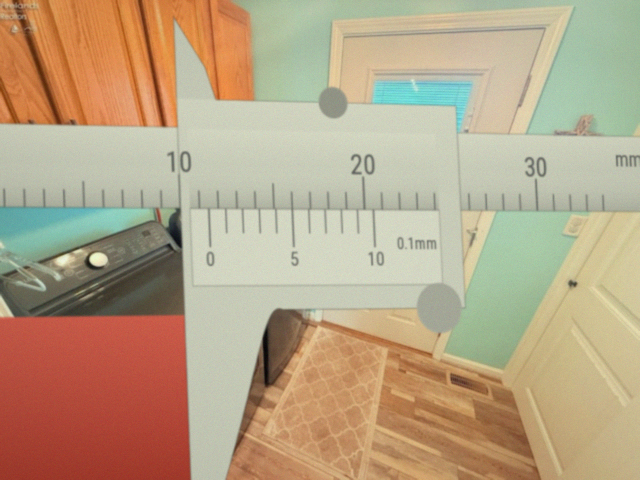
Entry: 11.5; mm
